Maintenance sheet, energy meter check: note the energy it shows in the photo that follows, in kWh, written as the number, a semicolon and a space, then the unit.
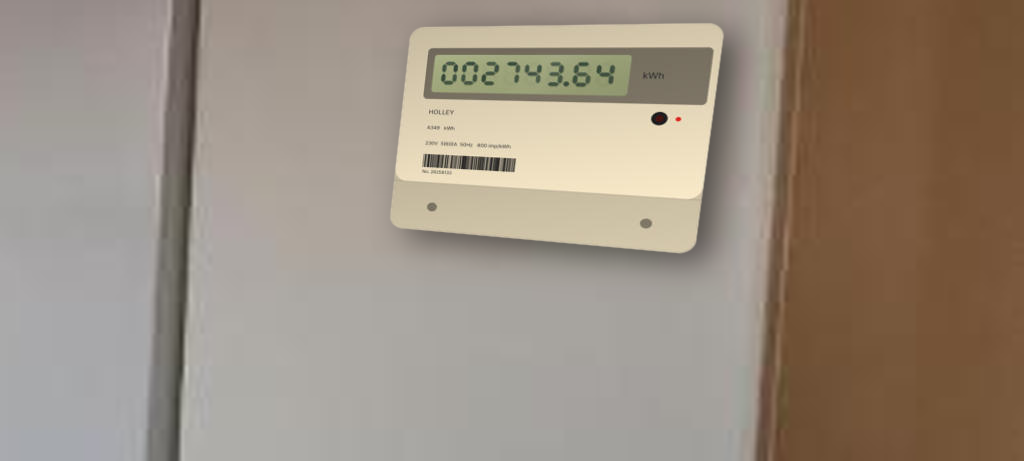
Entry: 2743.64; kWh
